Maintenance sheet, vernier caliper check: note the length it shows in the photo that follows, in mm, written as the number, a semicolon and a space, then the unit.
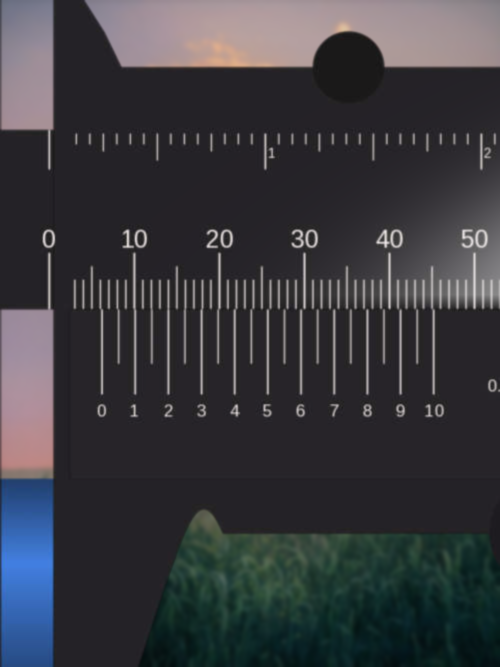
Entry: 6.2; mm
